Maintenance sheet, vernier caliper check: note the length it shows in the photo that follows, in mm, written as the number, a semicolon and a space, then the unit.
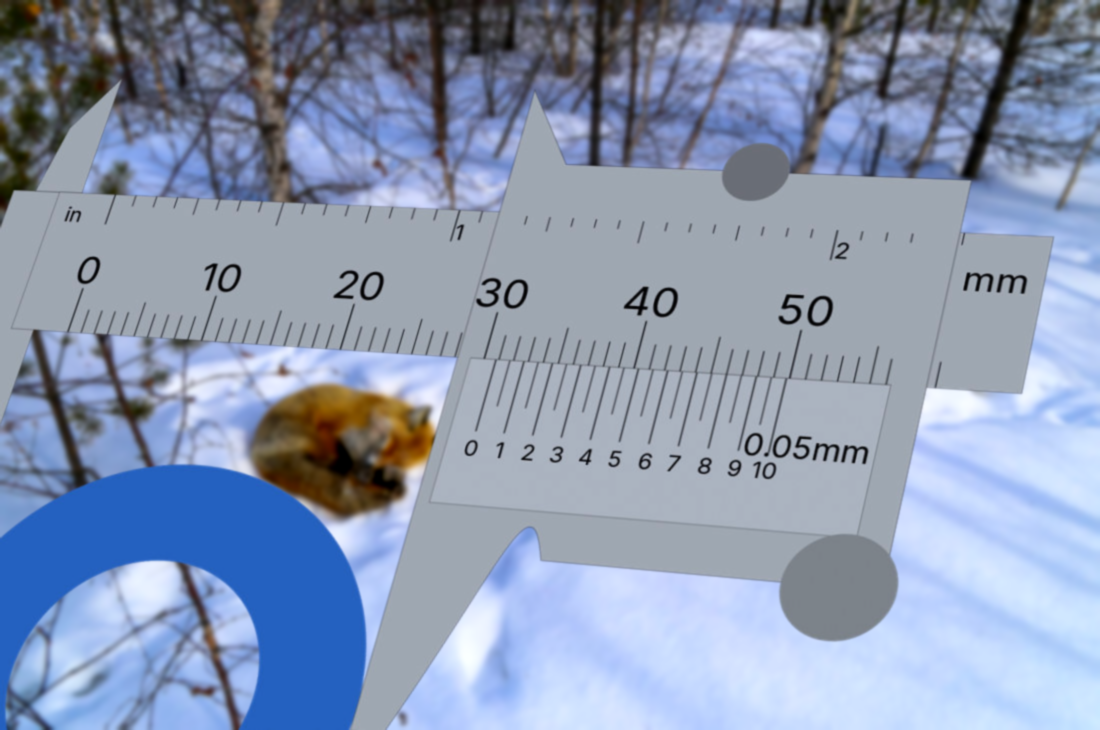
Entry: 30.8; mm
